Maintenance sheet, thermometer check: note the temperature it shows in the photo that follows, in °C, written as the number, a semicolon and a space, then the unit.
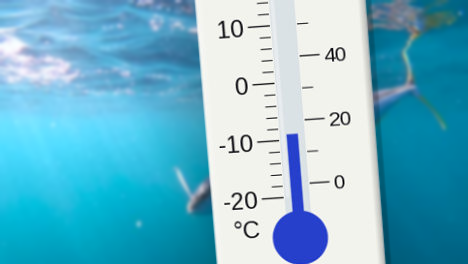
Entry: -9; °C
